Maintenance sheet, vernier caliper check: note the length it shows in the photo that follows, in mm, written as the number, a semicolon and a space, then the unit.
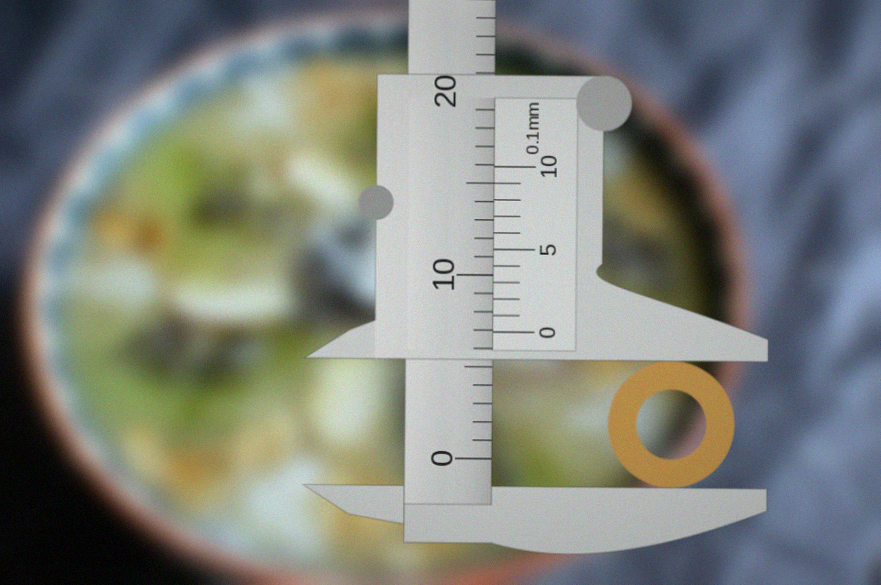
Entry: 6.9; mm
